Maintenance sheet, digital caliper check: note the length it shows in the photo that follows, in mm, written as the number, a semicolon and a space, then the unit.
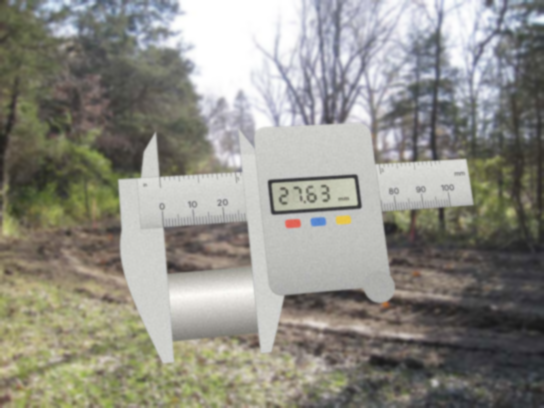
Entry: 27.63; mm
